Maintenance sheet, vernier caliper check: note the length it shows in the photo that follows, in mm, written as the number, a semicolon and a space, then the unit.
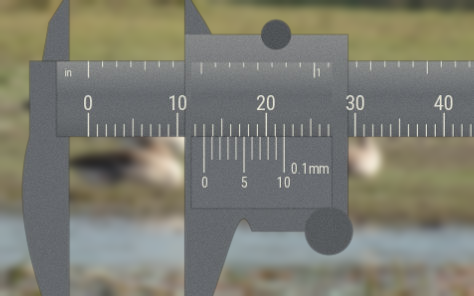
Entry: 13.0; mm
